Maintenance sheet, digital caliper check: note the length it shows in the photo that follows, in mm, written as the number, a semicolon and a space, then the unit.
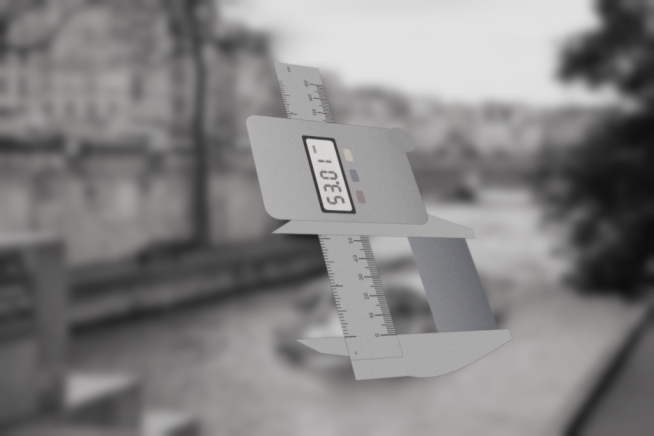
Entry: 53.01; mm
